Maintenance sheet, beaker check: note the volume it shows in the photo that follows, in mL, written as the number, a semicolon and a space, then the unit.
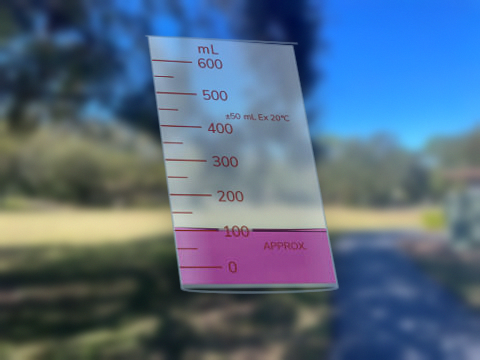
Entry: 100; mL
